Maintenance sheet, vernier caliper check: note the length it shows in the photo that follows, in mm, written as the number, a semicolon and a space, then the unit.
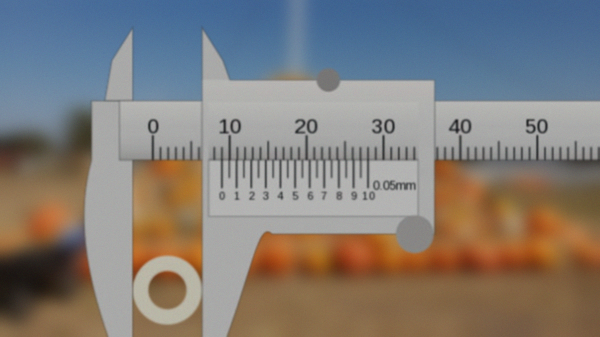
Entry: 9.0; mm
